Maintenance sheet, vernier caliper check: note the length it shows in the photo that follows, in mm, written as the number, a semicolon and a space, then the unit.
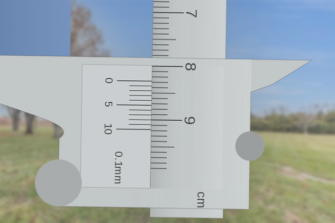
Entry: 82.8; mm
